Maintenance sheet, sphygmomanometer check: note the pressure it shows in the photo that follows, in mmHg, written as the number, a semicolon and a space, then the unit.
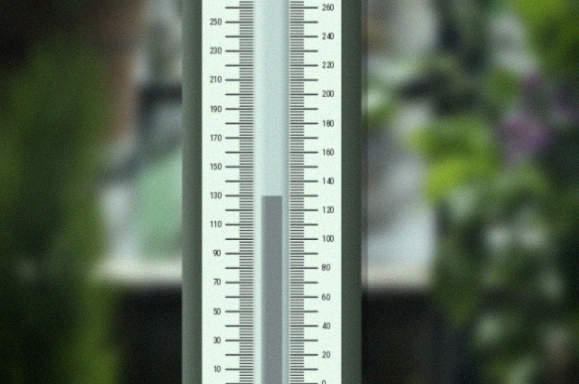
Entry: 130; mmHg
